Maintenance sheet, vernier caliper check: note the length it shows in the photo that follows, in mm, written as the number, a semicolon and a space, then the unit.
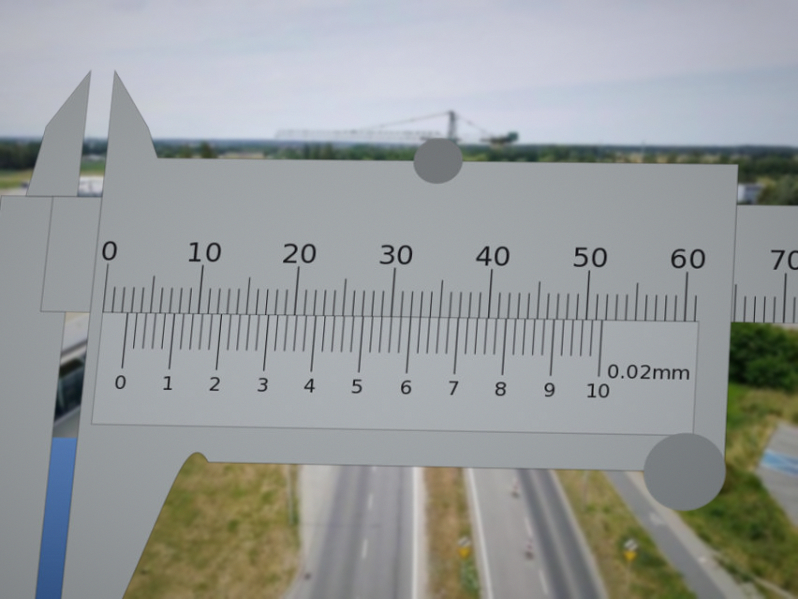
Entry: 2.6; mm
